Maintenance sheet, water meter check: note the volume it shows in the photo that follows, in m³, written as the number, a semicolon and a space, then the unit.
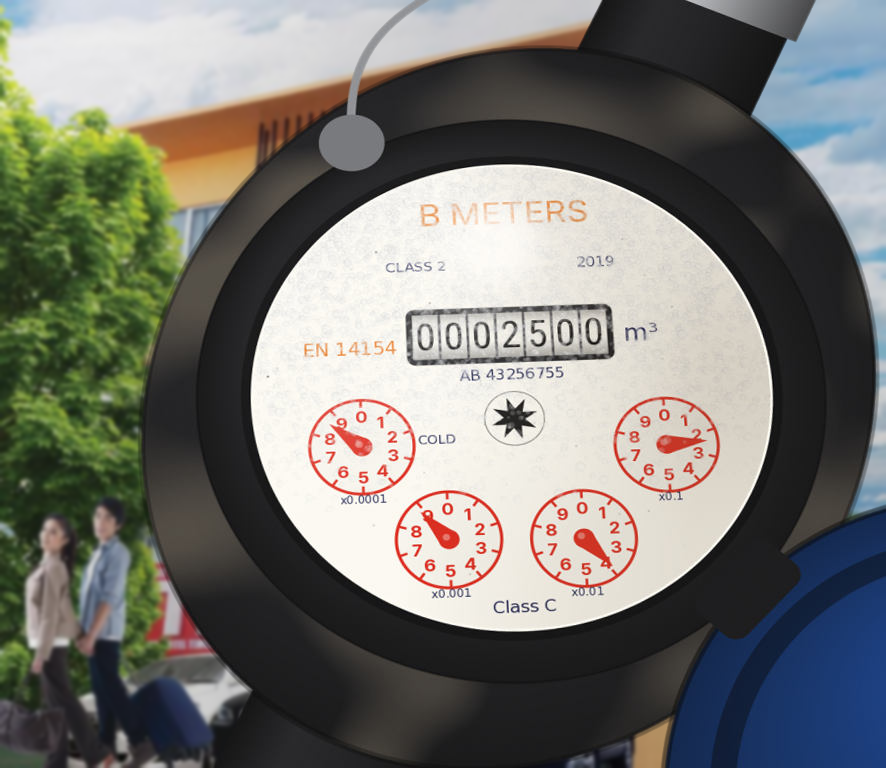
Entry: 2500.2388; m³
